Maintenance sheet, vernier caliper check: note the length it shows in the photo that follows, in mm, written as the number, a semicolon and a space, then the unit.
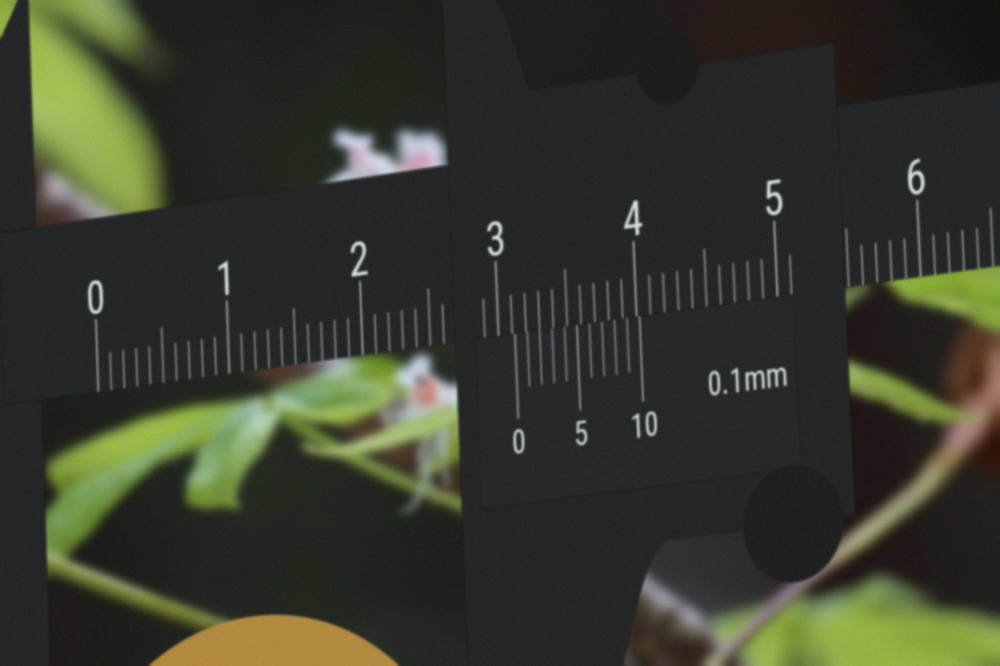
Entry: 31.2; mm
